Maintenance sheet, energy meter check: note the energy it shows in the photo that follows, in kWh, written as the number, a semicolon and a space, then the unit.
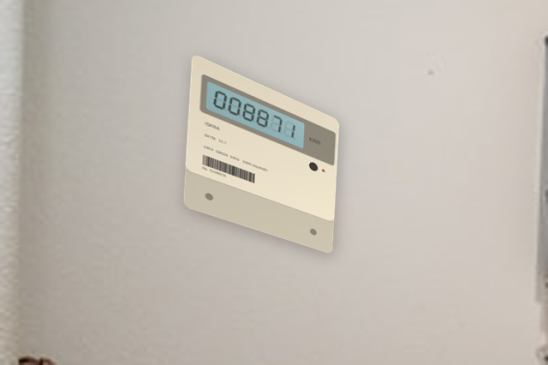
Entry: 8871; kWh
